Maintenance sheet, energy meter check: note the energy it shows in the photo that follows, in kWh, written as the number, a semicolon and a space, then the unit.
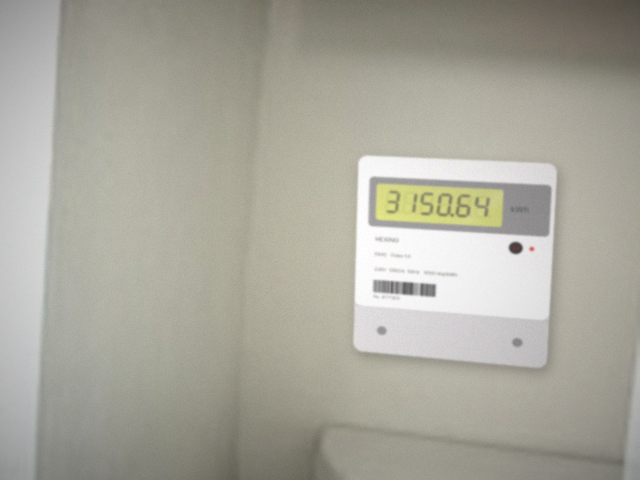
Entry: 3150.64; kWh
